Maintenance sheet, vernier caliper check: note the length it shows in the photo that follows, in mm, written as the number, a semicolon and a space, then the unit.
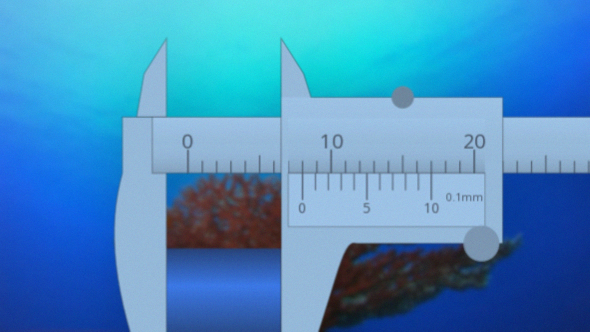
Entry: 8.0; mm
